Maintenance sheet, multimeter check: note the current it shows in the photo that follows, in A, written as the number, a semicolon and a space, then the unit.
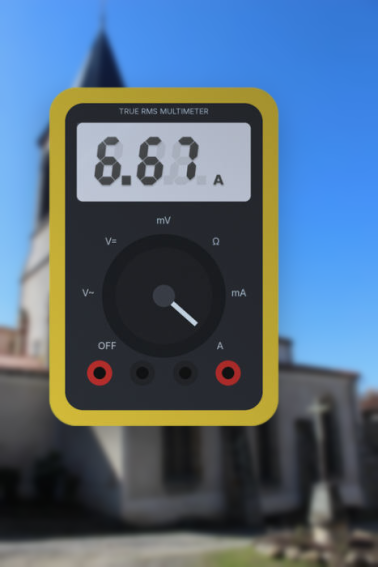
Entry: 6.67; A
